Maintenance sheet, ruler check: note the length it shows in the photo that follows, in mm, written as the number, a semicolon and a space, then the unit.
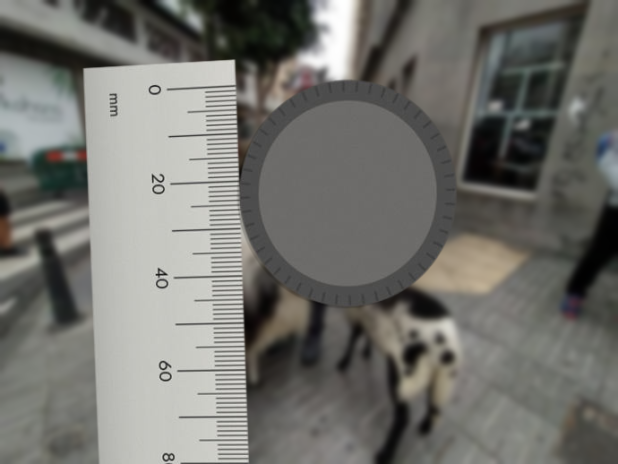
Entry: 47; mm
